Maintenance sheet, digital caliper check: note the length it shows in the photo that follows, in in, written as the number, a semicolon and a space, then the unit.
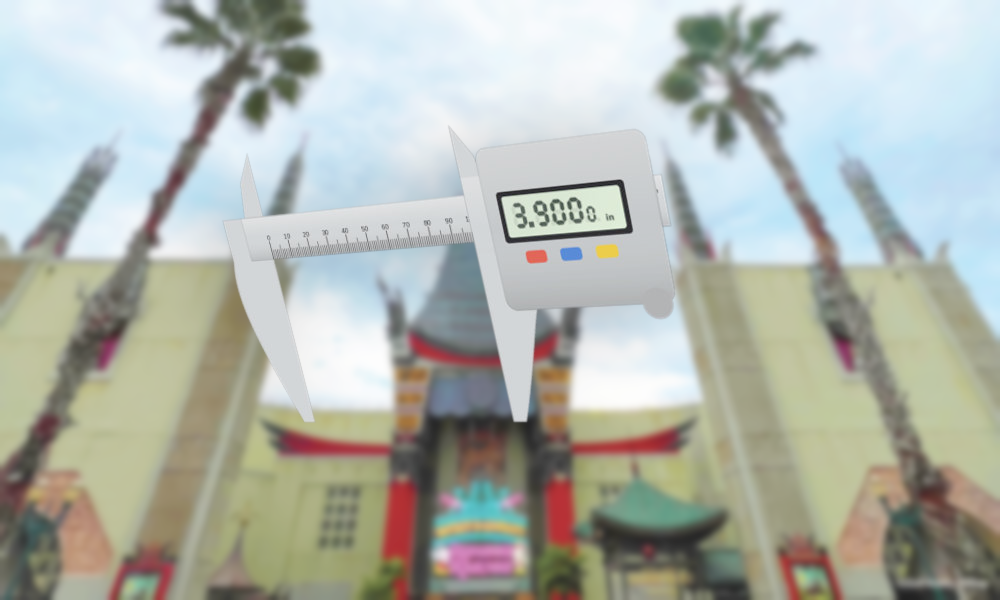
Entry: 3.9000; in
